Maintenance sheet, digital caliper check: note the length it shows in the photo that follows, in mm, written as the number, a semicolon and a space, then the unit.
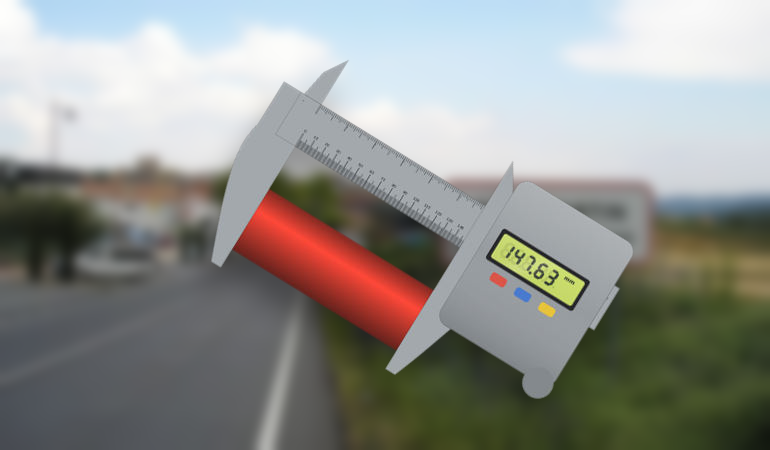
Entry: 147.63; mm
